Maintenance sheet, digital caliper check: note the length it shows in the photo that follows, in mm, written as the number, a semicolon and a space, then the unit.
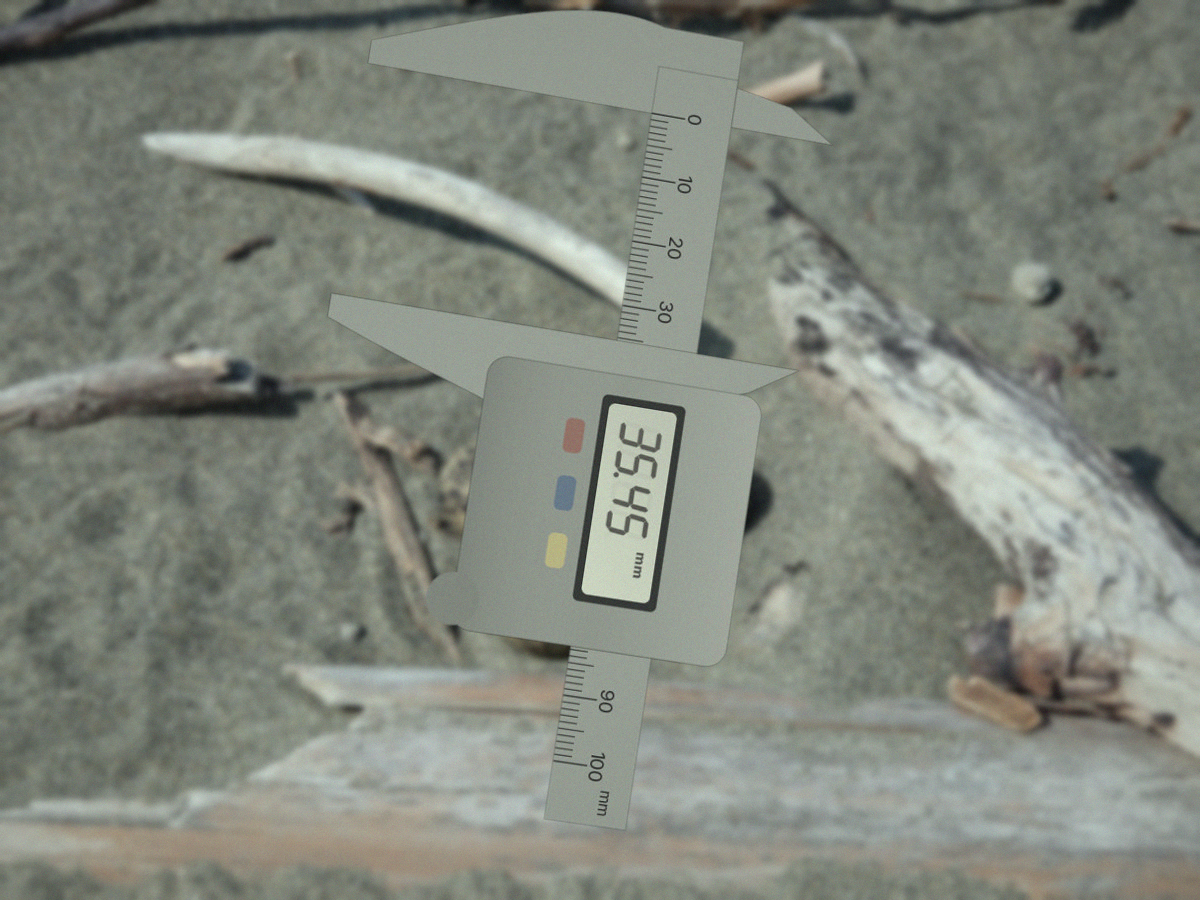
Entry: 35.45; mm
